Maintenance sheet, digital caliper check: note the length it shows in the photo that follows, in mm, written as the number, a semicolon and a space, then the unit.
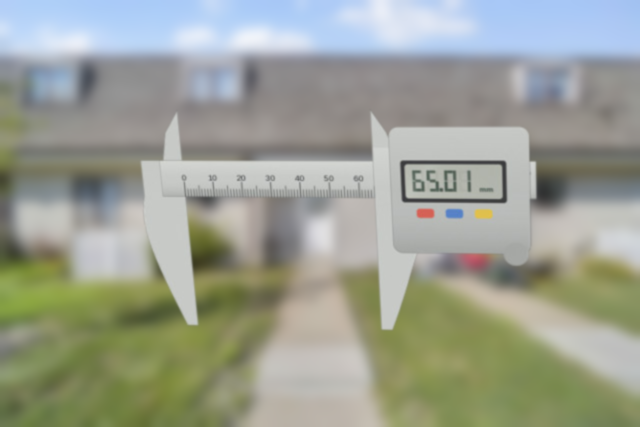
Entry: 65.01; mm
